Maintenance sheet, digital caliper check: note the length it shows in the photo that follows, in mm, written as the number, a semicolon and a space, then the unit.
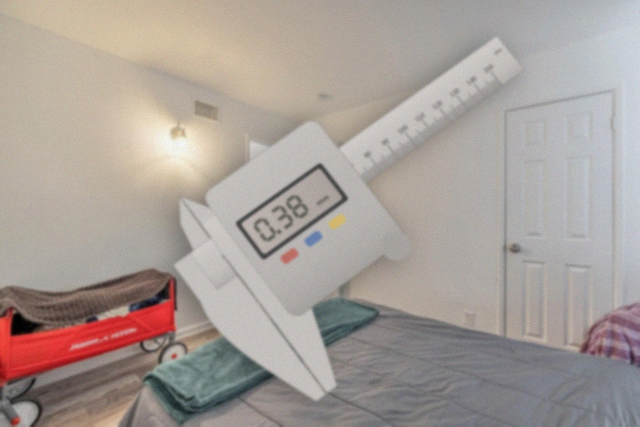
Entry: 0.38; mm
